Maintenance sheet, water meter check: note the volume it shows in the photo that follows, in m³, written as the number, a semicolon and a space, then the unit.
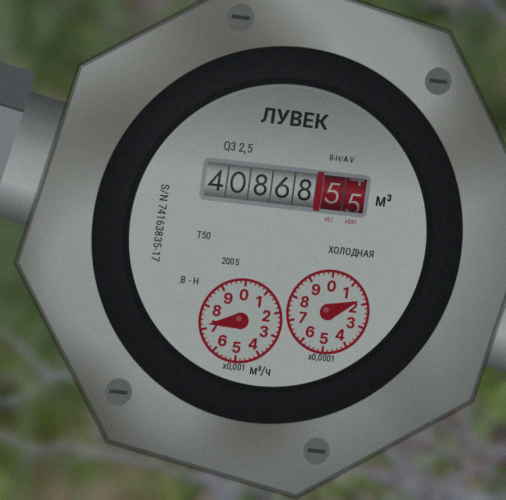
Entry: 40868.5471; m³
